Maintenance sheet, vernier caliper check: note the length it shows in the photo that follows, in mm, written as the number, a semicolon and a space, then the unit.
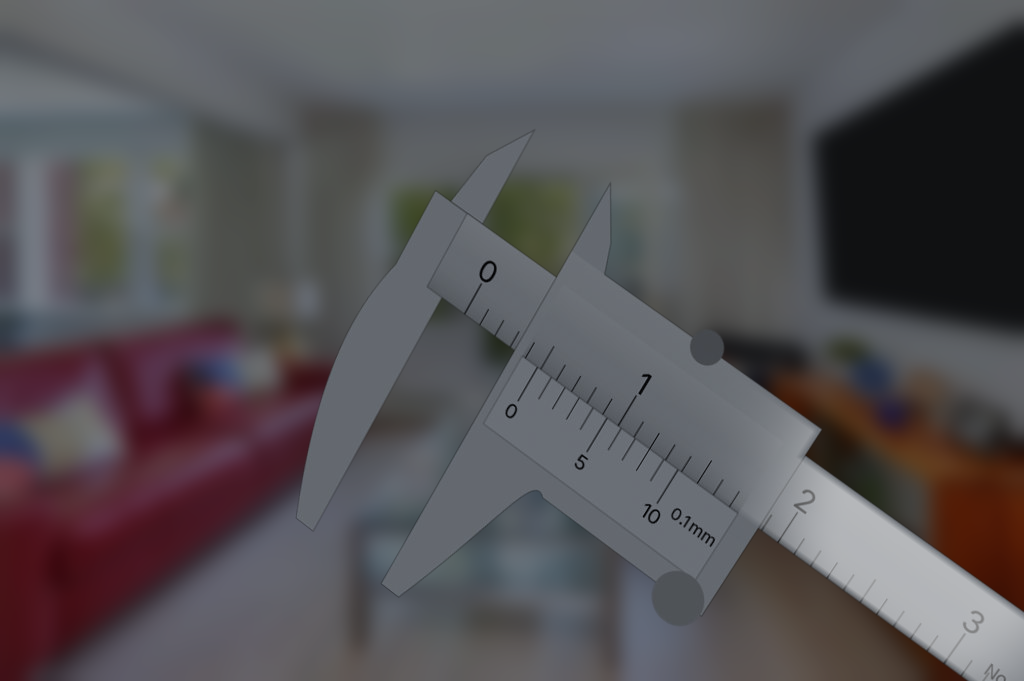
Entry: 4.8; mm
